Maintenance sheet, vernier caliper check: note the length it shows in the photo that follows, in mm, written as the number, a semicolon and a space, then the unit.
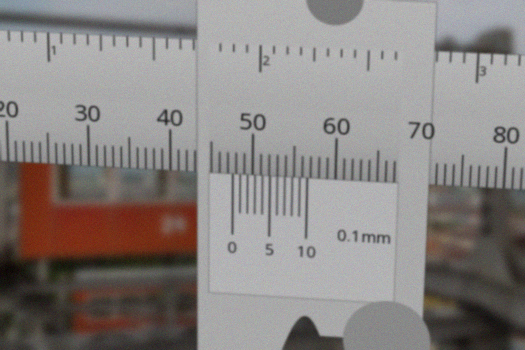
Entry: 47.6; mm
